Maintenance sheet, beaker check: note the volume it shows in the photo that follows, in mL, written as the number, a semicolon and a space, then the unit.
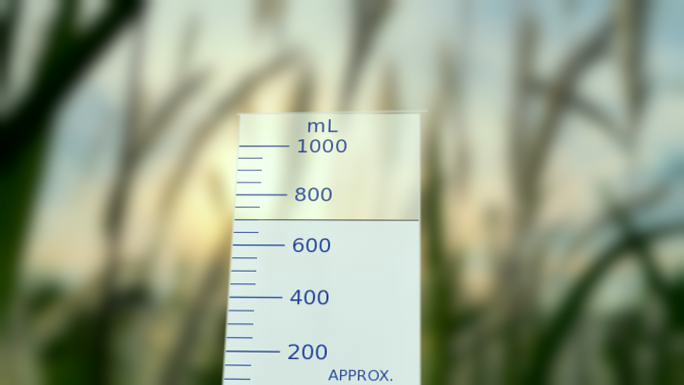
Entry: 700; mL
